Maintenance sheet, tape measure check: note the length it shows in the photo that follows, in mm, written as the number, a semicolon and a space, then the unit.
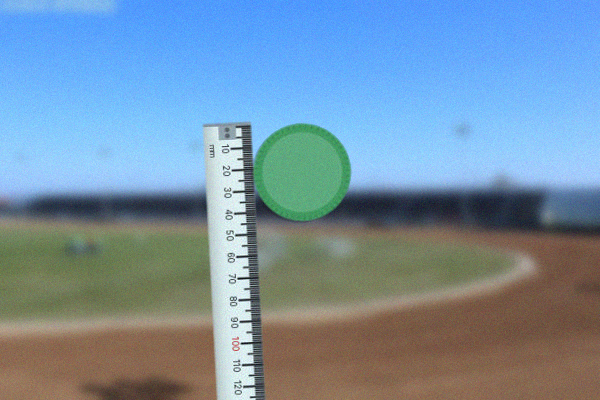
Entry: 45; mm
